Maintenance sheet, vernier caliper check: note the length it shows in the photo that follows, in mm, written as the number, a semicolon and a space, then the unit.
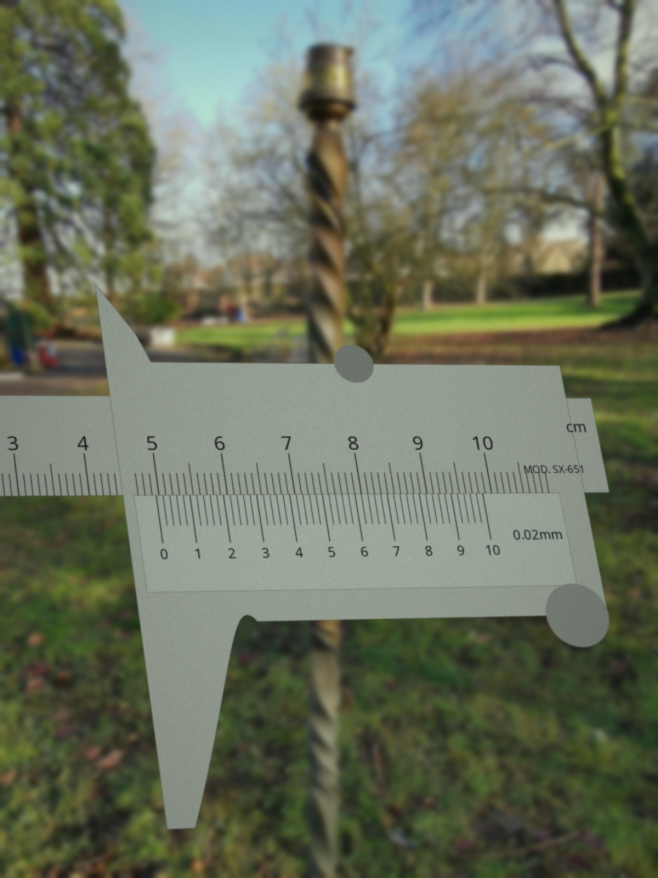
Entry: 49.6; mm
